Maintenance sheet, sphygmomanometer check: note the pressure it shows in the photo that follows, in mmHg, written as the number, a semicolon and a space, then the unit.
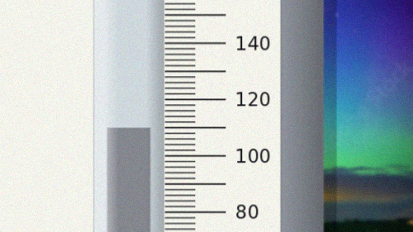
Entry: 110; mmHg
